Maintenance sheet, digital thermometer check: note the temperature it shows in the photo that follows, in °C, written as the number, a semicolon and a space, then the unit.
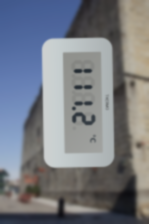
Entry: 111.2; °C
